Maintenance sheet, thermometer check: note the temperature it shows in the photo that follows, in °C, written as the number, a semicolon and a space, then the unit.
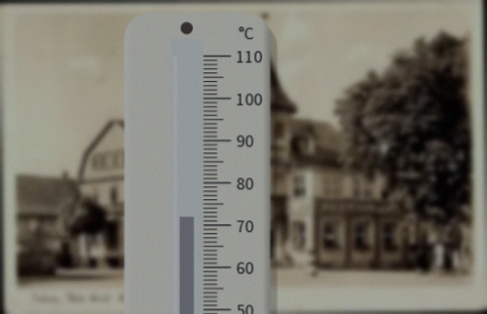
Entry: 72; °C
